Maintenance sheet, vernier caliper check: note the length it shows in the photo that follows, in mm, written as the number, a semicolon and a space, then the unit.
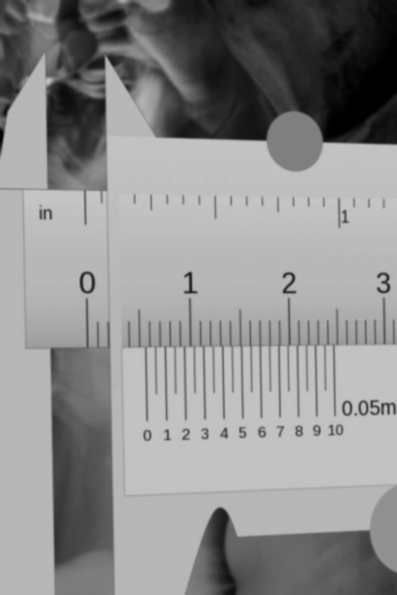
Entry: 5.6; mm
